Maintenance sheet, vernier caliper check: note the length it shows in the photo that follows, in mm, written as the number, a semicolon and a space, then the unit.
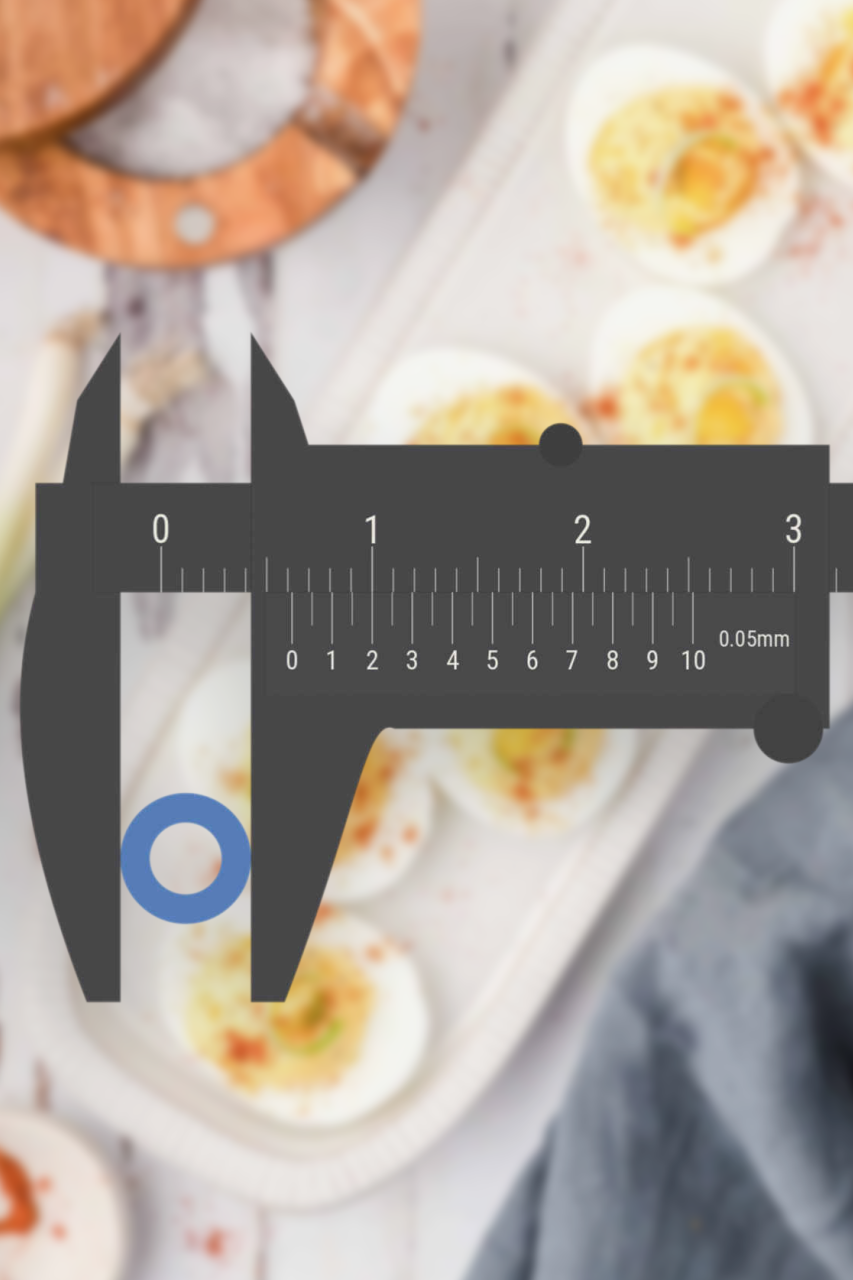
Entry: 6.2; mm
